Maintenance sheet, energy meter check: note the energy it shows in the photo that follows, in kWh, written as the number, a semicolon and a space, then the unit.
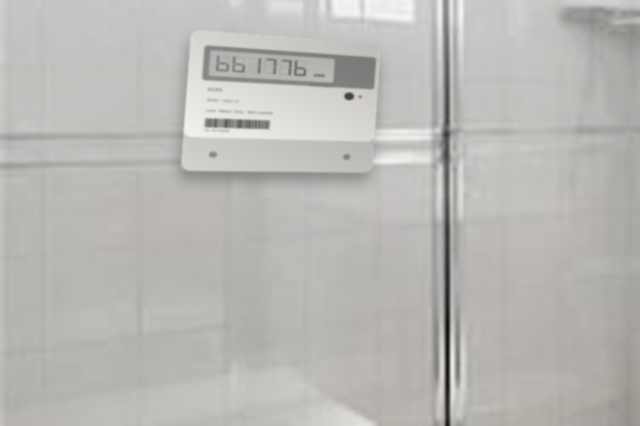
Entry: 661776; kWh
